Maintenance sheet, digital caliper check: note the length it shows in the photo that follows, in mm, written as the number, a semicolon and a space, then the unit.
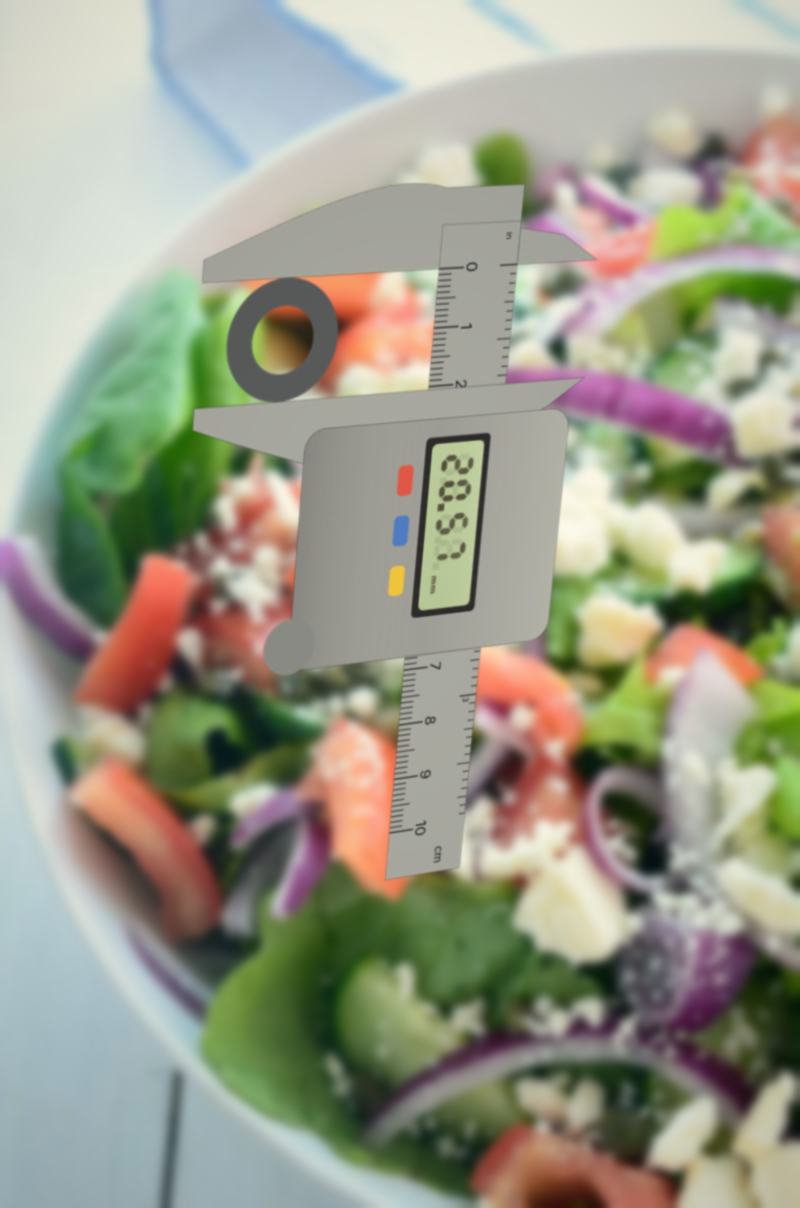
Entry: 20.57; mm
